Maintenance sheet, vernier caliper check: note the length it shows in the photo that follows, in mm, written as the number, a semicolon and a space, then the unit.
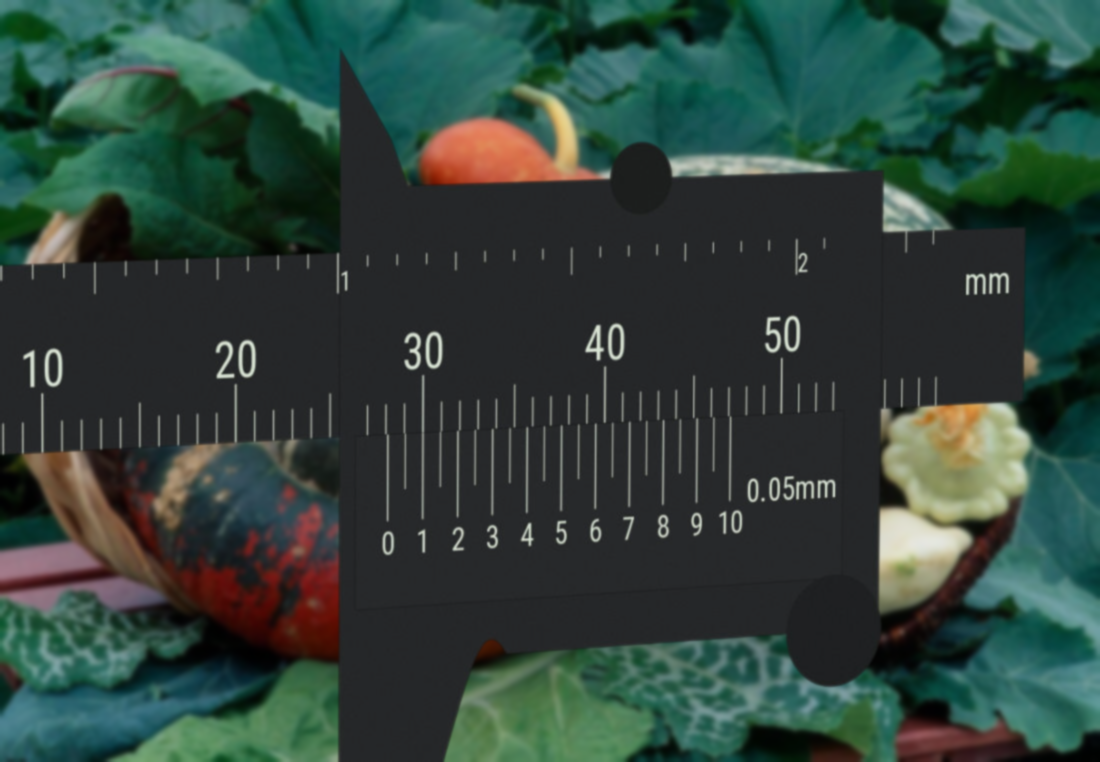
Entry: 28.1; mm
